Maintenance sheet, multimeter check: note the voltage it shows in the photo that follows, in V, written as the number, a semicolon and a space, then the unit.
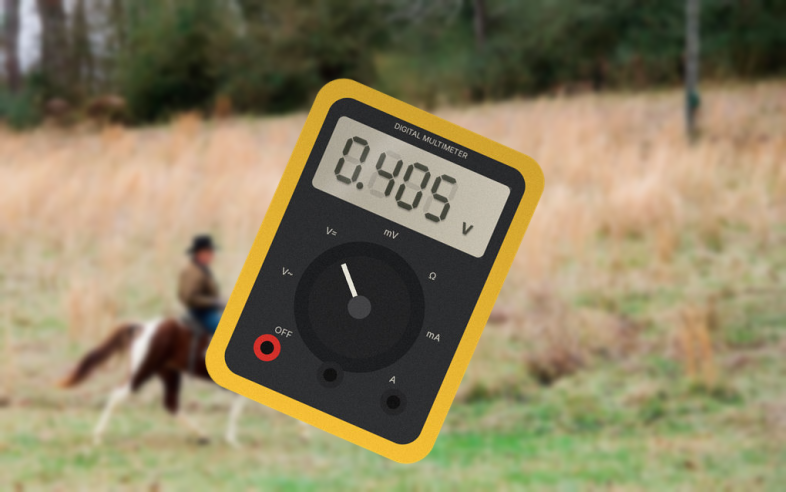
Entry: 0.405; V
